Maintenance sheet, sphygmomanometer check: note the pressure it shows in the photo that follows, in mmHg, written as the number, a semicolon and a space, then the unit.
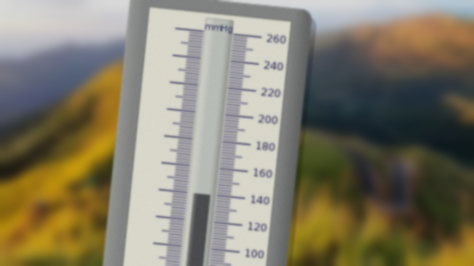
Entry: 140; mmHg
